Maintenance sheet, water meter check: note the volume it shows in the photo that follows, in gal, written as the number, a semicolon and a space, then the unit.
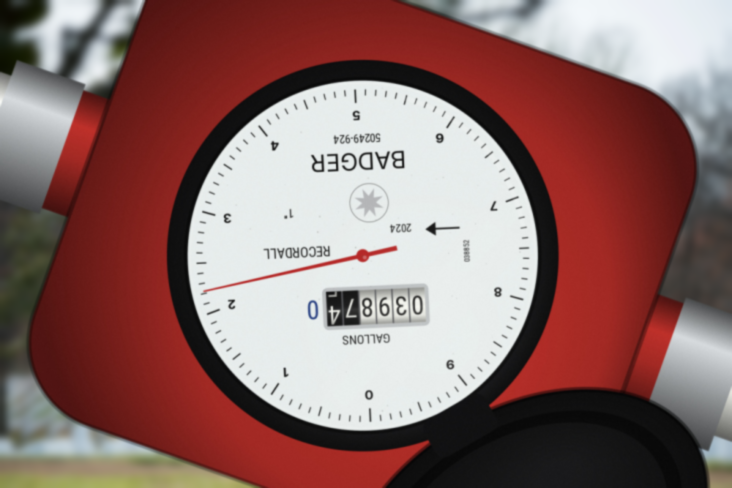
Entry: 398742.2; gal
